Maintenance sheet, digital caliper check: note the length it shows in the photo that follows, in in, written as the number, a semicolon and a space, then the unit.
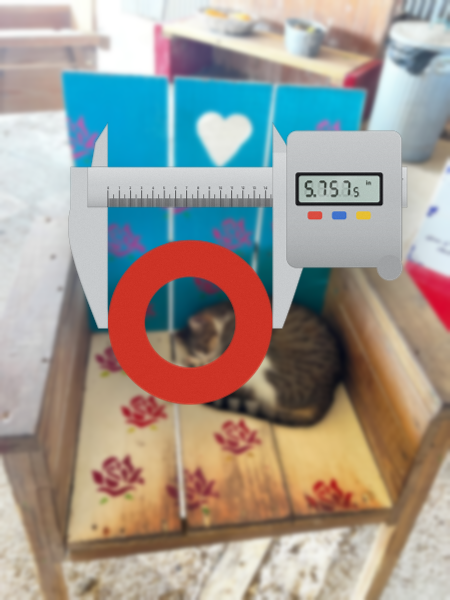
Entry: 5.7575; in
